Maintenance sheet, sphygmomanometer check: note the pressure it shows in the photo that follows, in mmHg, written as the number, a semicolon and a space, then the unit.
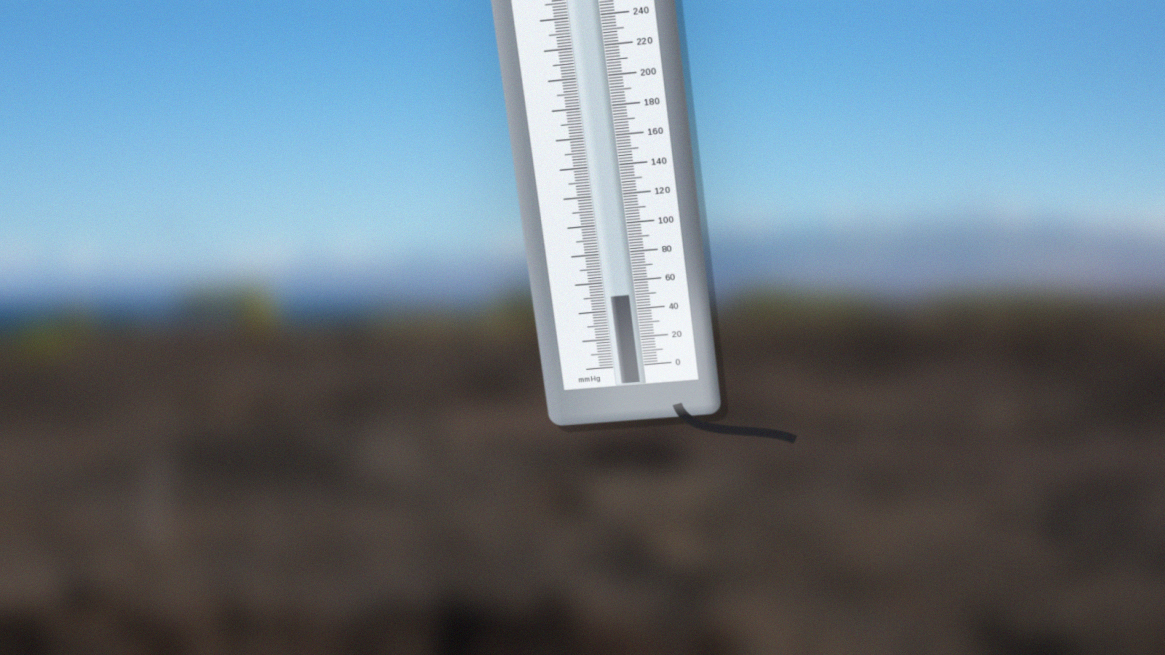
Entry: 50; mmHg
